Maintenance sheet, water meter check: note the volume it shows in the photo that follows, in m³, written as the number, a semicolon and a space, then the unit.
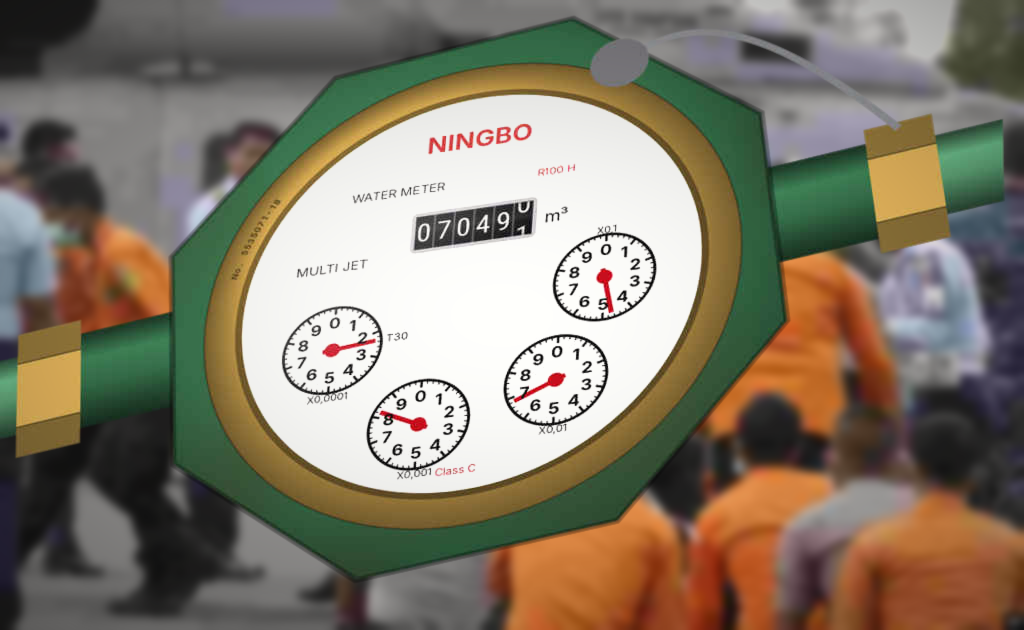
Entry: 70490.4682; m³
